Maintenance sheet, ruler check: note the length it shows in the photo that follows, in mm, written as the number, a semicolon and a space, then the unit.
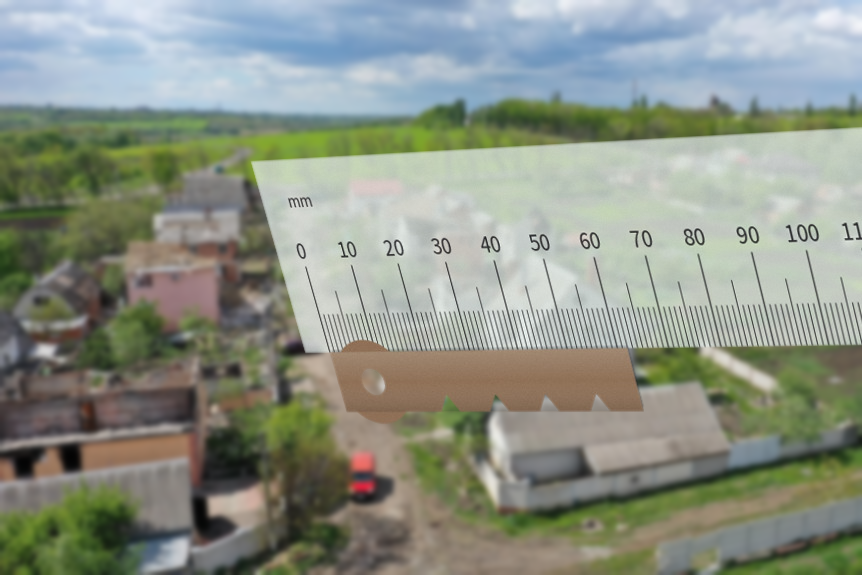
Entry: 62; mm
